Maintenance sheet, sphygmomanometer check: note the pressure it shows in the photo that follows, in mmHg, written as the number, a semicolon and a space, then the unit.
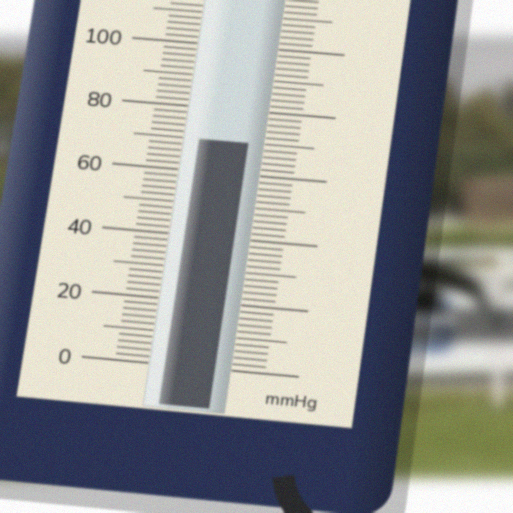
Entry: 70; mmHg
